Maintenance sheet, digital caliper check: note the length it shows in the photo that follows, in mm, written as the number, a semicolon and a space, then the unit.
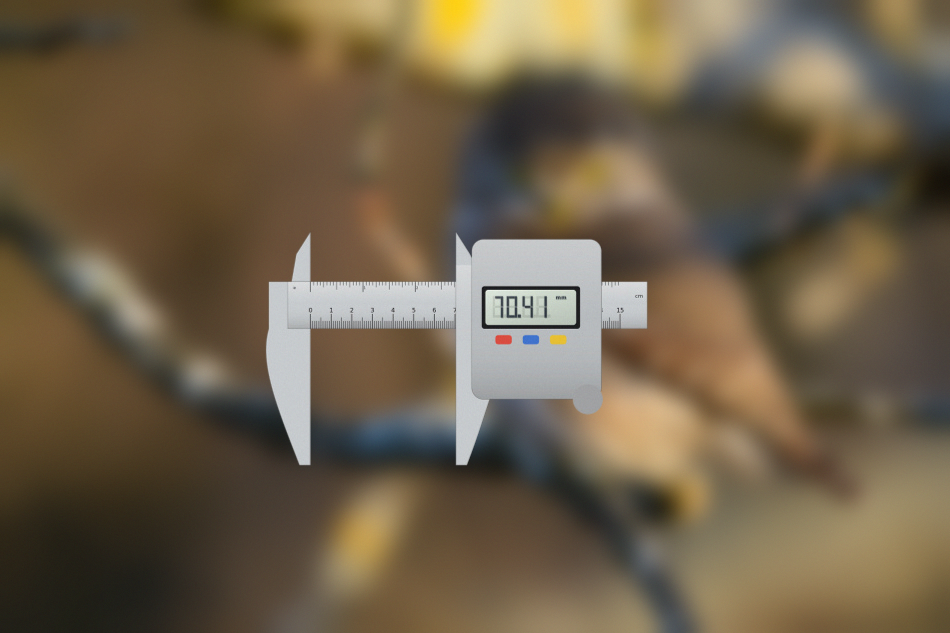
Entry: 70.41; mm
